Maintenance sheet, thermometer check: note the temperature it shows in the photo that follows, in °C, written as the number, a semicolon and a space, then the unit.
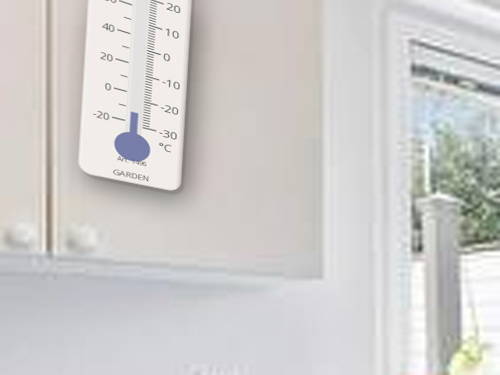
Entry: -25; °C
